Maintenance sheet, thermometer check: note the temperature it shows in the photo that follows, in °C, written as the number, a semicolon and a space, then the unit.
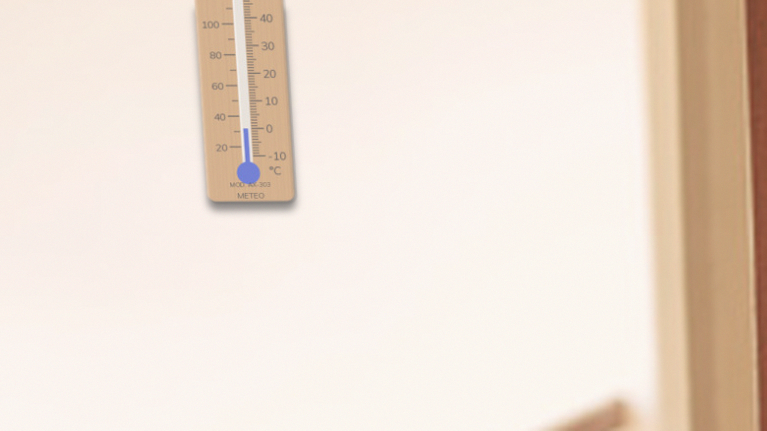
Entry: 0; °C
